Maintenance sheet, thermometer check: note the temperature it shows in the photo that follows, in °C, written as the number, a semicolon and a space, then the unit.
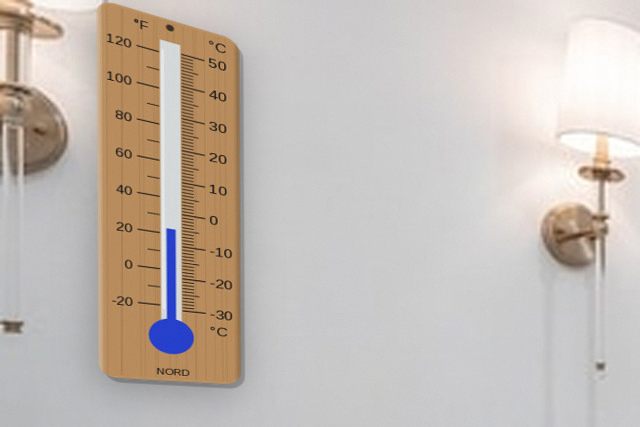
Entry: -5; °C
